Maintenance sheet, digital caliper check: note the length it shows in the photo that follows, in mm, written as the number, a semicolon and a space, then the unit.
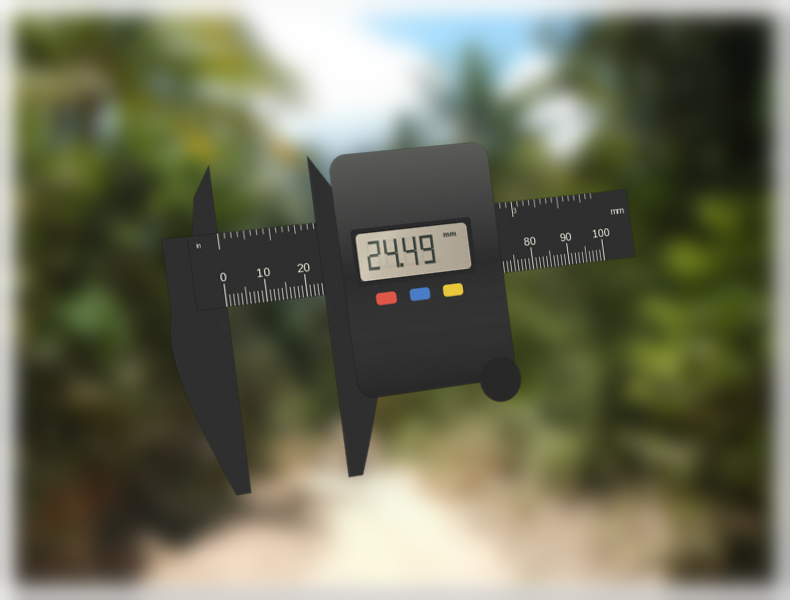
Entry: 24.49; mm
